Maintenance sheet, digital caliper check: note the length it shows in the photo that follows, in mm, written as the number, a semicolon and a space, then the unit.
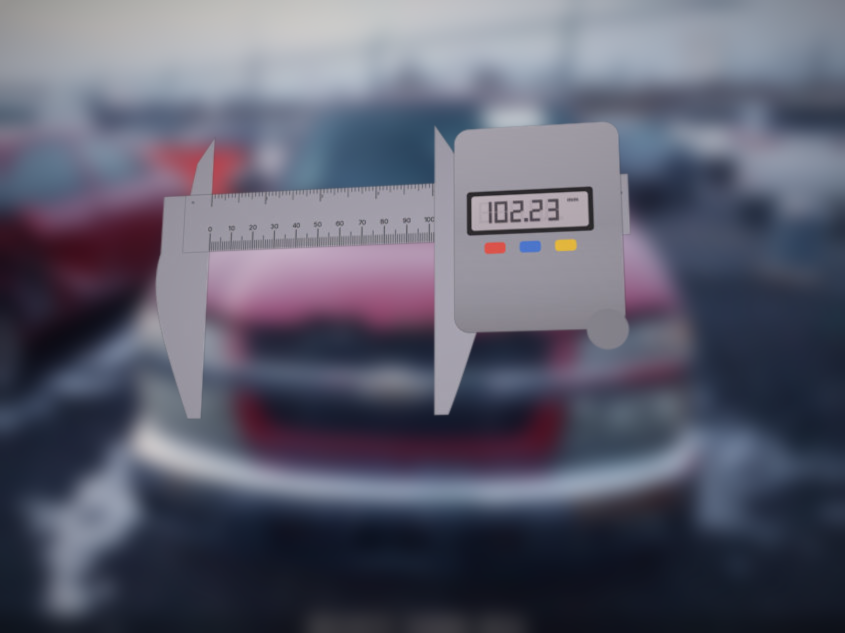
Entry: 102.23; mm
